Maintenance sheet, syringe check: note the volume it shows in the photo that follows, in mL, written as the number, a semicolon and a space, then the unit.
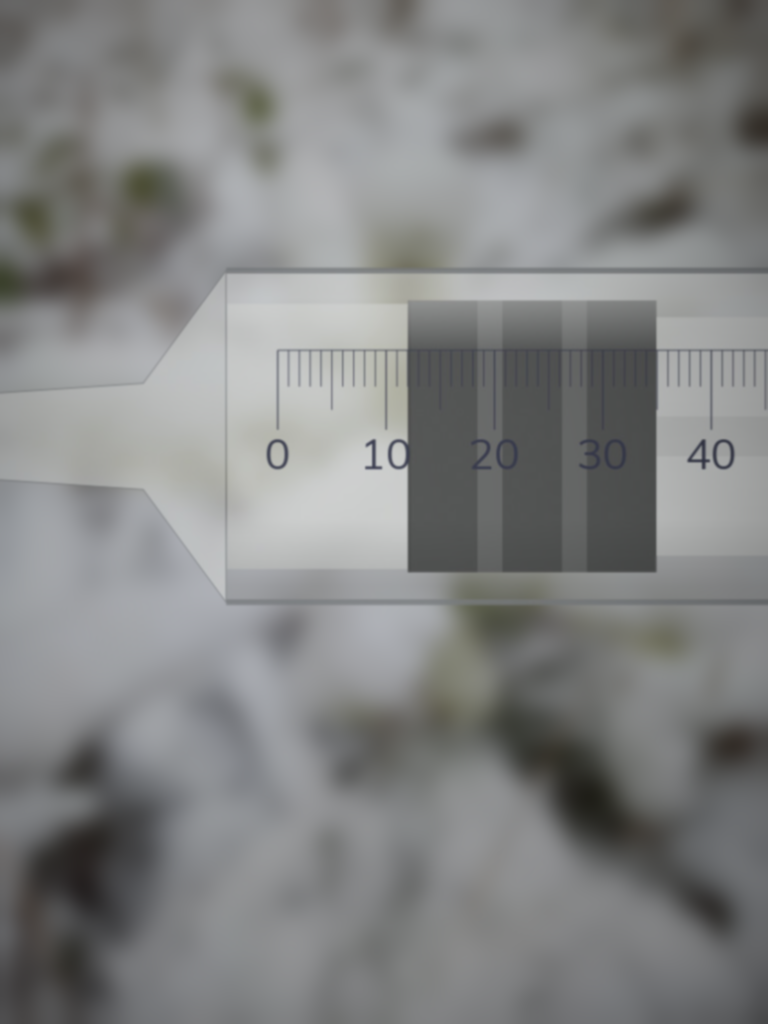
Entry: 12; mL
